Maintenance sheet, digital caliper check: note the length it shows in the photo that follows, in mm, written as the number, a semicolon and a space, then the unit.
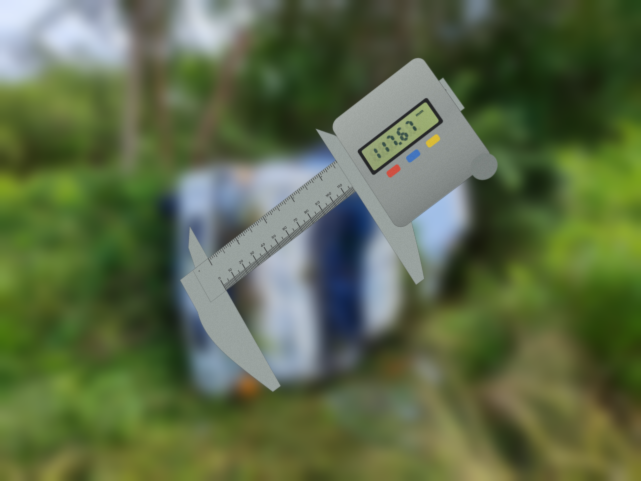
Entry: 117.67; mm
